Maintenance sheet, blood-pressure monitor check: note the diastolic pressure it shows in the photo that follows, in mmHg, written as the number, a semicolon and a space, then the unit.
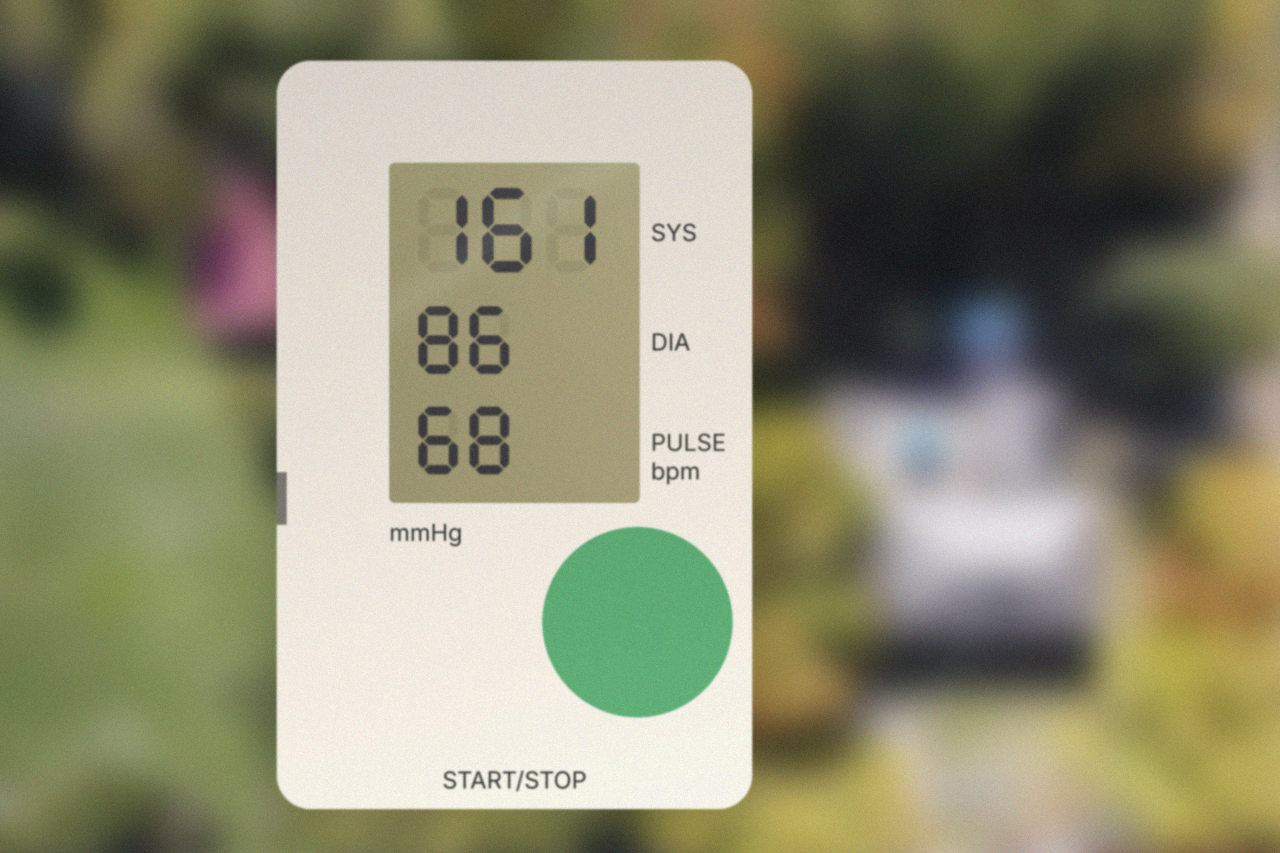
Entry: 86; mmHg
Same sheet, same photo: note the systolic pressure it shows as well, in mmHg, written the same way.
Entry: 161; mmHg
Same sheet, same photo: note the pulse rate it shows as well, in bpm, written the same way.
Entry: 68; bpm
